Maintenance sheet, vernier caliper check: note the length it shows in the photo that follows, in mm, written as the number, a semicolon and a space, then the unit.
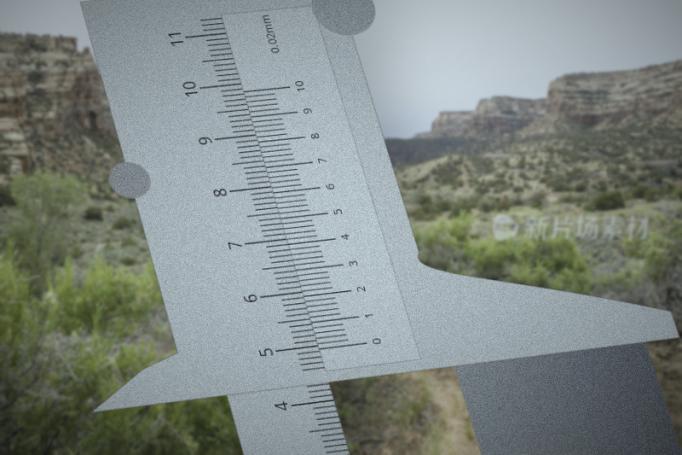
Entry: 49.4; mm
